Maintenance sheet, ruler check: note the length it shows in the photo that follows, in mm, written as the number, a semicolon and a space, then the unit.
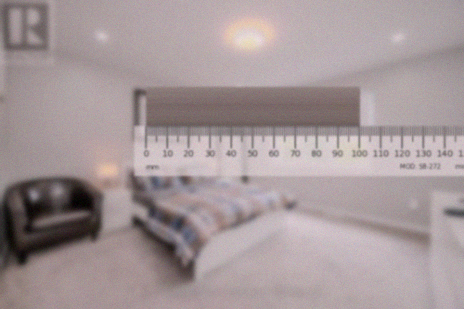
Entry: 100; mm
